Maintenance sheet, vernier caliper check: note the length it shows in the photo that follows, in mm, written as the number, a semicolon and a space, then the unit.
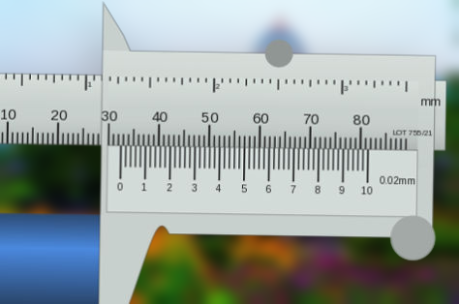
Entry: 32.5; mm
